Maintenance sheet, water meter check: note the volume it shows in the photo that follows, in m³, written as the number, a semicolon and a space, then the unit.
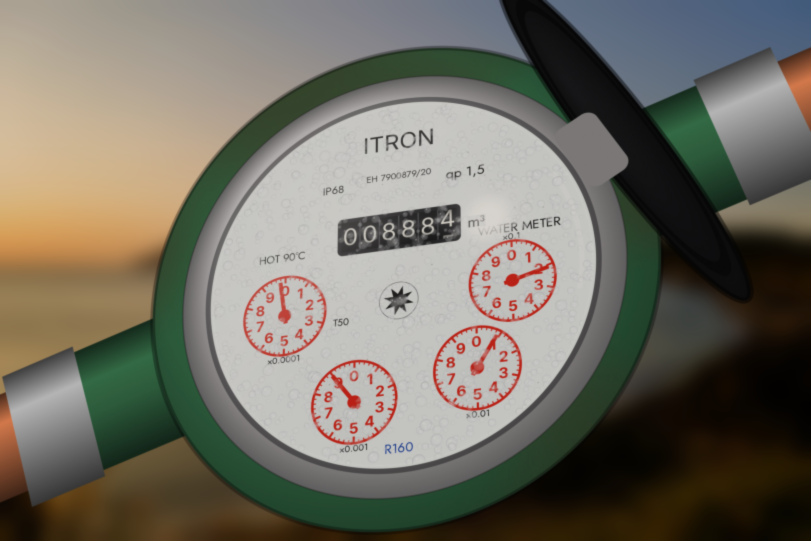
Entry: 8884.2089; m³
